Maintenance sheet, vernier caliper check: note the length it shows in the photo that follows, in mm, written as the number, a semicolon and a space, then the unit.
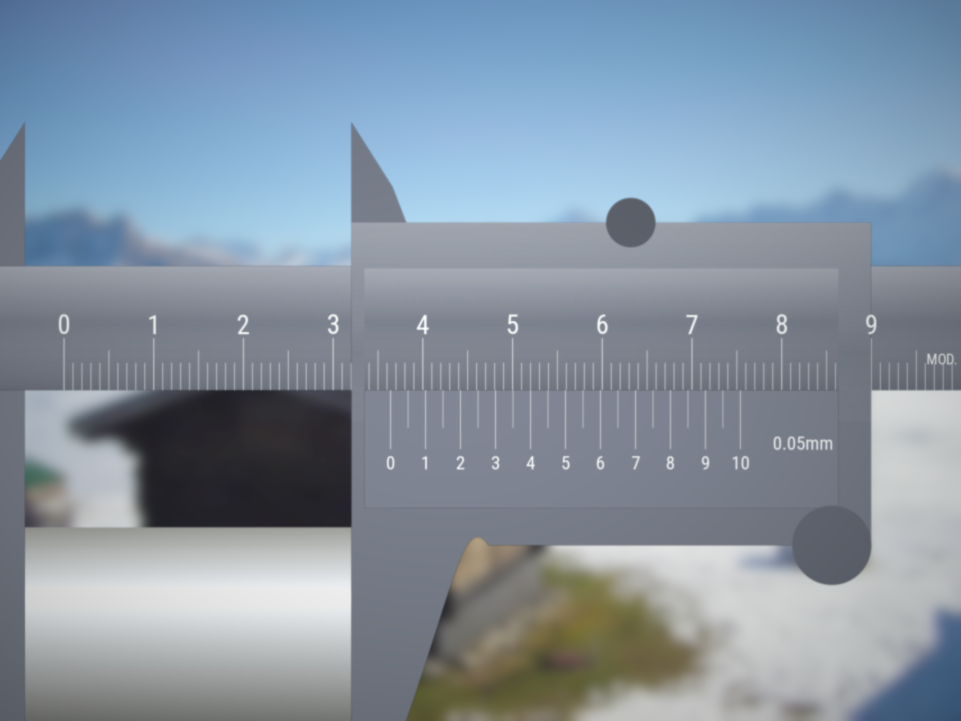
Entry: 36.4; mm
